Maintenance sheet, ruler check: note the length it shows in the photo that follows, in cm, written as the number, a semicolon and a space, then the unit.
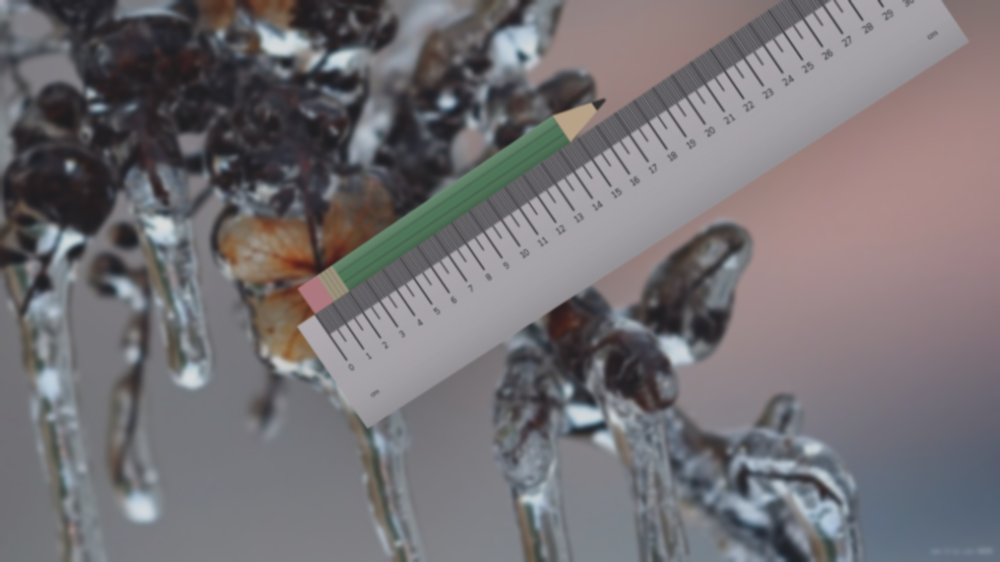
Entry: 17; cm
